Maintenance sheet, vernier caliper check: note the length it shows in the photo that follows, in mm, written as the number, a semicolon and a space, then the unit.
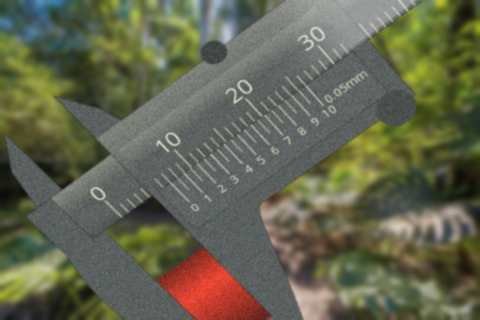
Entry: 7.0; mm
